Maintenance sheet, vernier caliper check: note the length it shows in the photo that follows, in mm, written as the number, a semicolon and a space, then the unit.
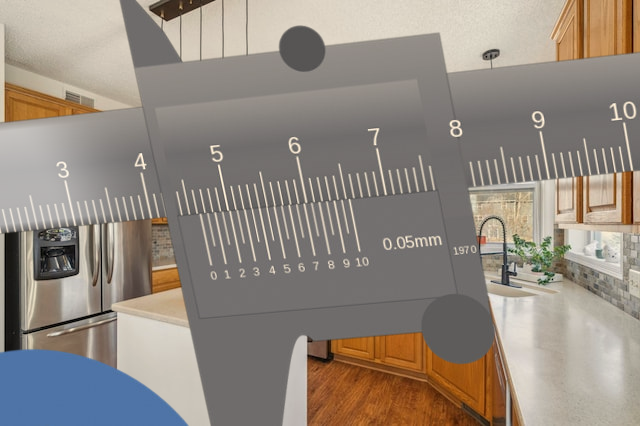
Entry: 46.4; mm
